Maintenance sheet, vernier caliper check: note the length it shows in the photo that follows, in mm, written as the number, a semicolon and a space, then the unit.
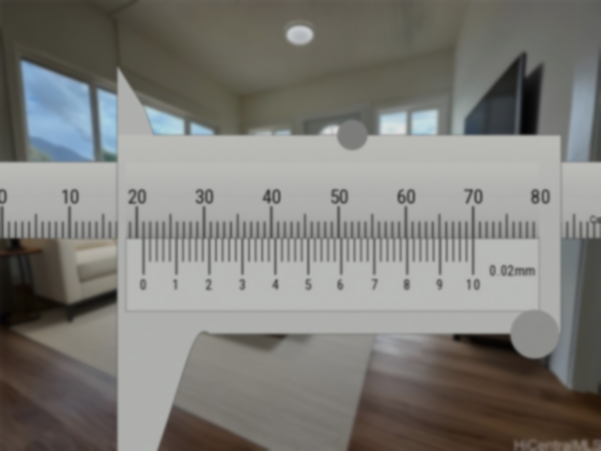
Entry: 21.0; mm
